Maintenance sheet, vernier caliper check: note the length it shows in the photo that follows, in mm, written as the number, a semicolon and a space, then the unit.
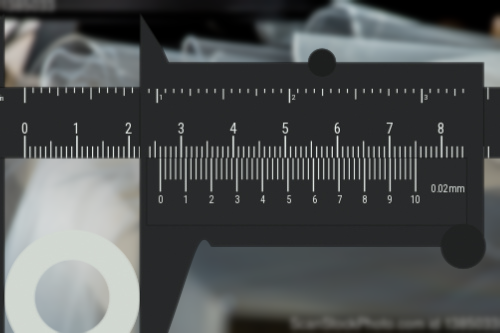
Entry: 26.0; mm
